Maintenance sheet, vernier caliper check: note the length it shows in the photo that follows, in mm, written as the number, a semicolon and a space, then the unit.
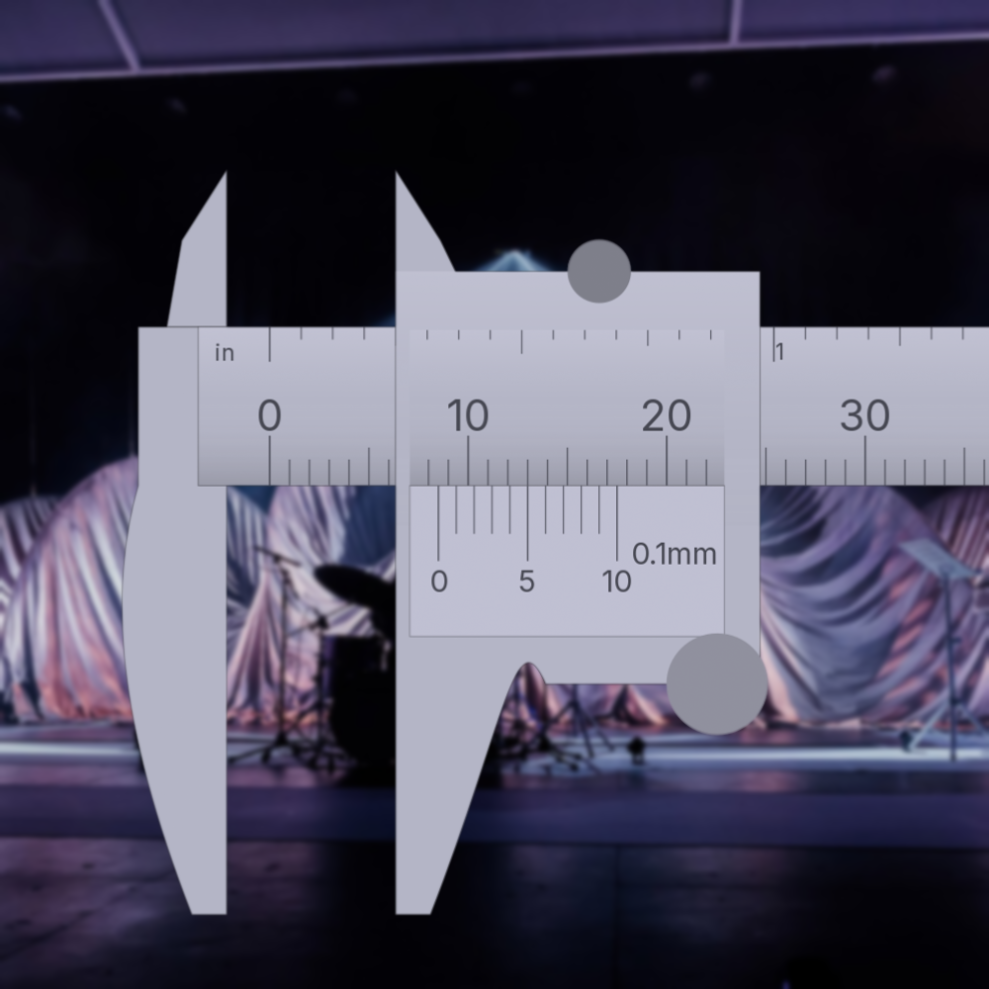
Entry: 8.5; mm
